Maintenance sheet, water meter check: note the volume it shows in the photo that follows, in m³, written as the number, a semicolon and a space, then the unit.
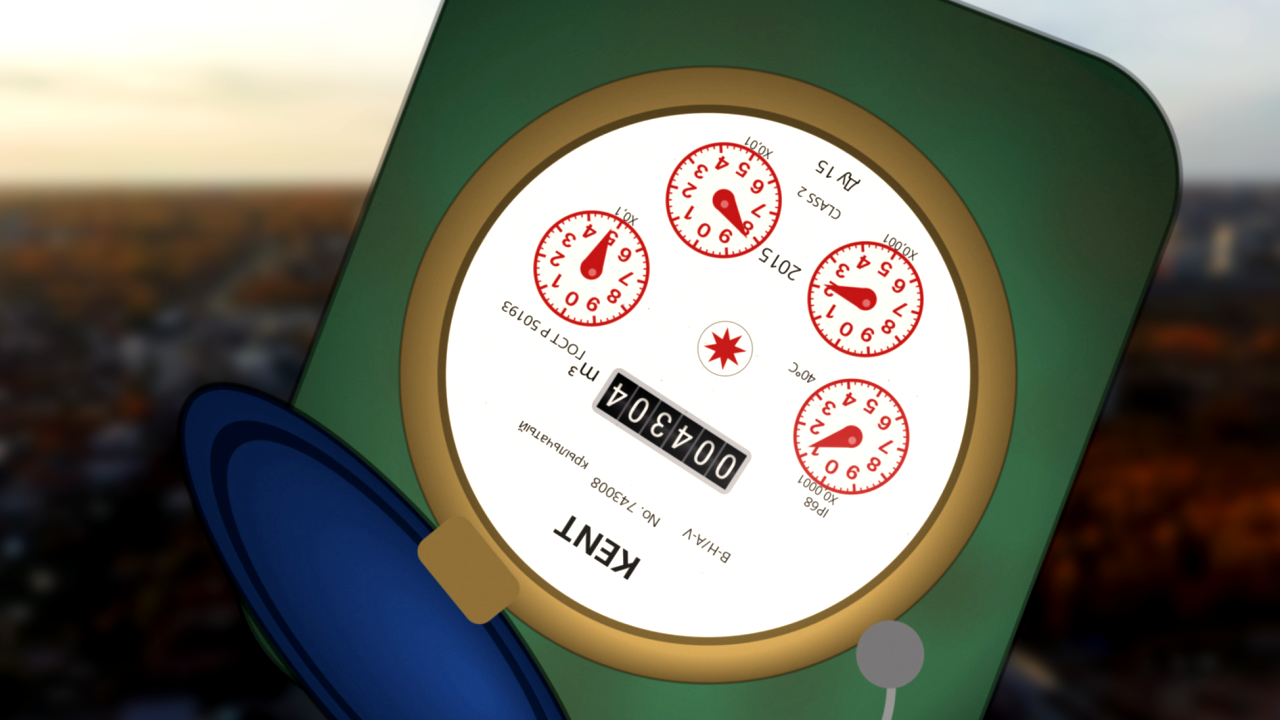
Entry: 4304.4821; m³
